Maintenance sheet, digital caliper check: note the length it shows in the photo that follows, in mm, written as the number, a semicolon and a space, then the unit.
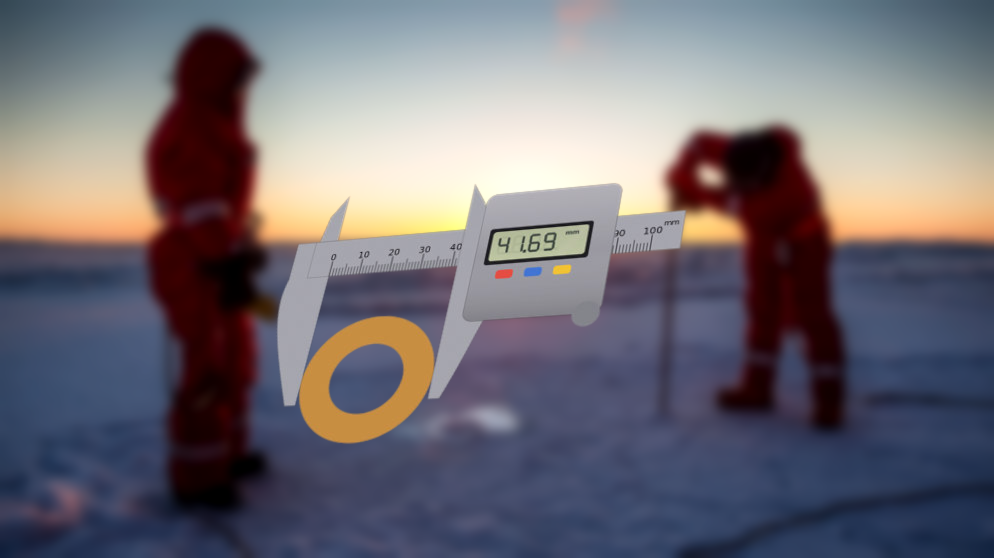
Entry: 41.69; mm
